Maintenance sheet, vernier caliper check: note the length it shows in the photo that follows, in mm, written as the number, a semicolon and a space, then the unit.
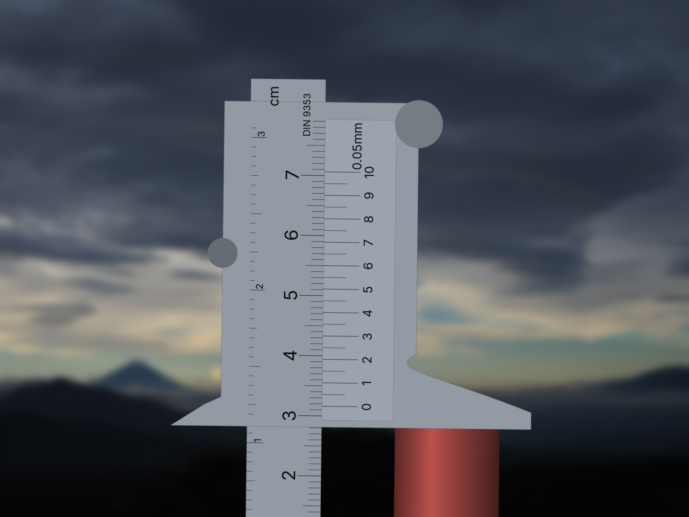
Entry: 31.6; mm
